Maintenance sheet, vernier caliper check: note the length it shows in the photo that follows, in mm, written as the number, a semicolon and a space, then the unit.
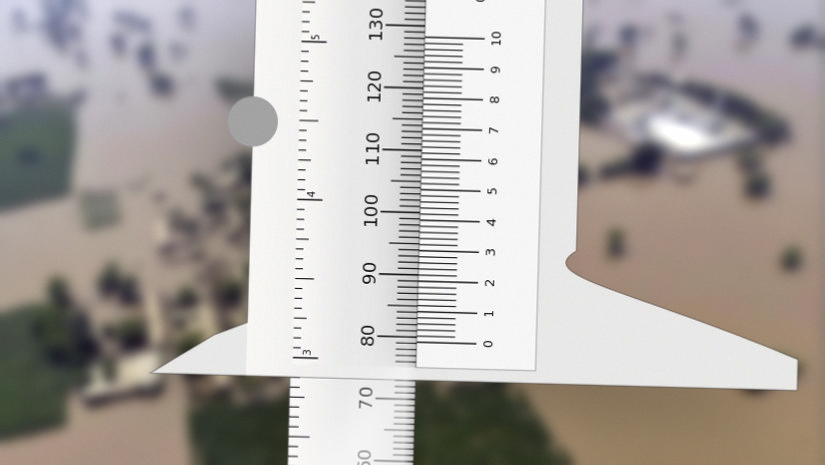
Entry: 79.2; mm
